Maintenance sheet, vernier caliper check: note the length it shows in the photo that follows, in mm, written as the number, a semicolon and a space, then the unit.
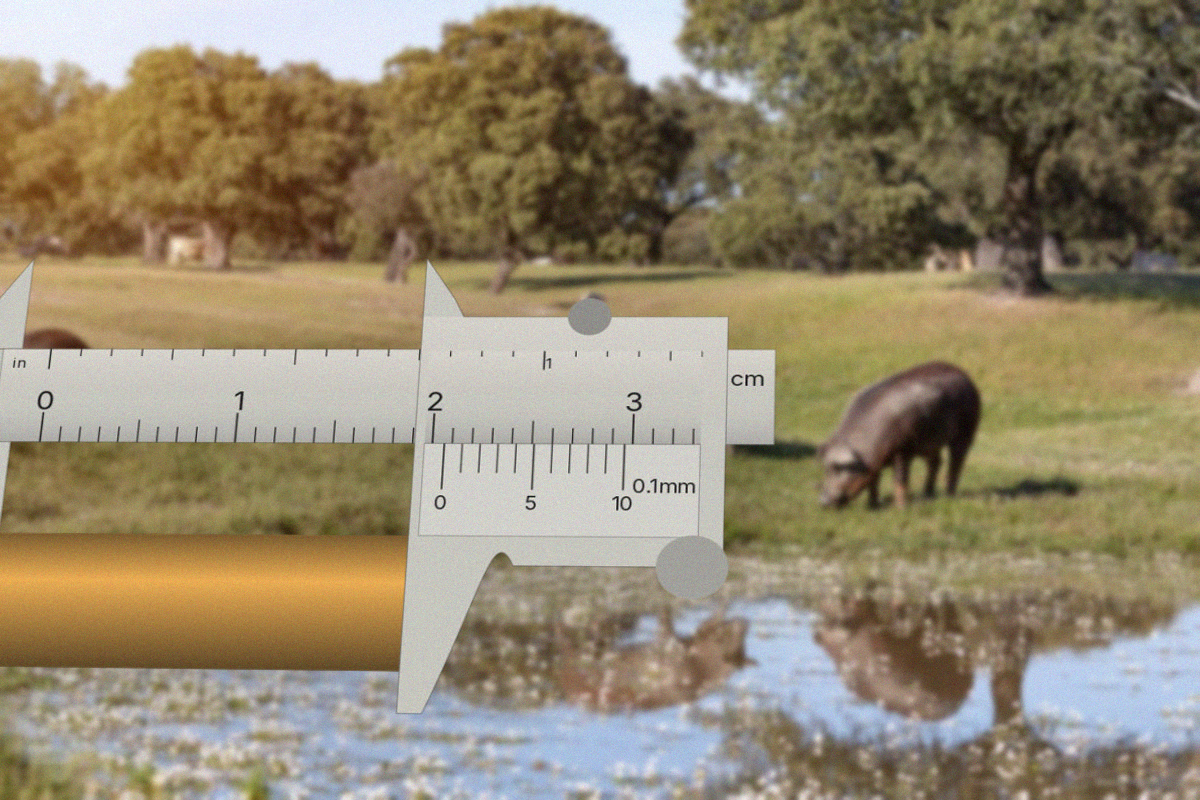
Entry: 20.6; mm
